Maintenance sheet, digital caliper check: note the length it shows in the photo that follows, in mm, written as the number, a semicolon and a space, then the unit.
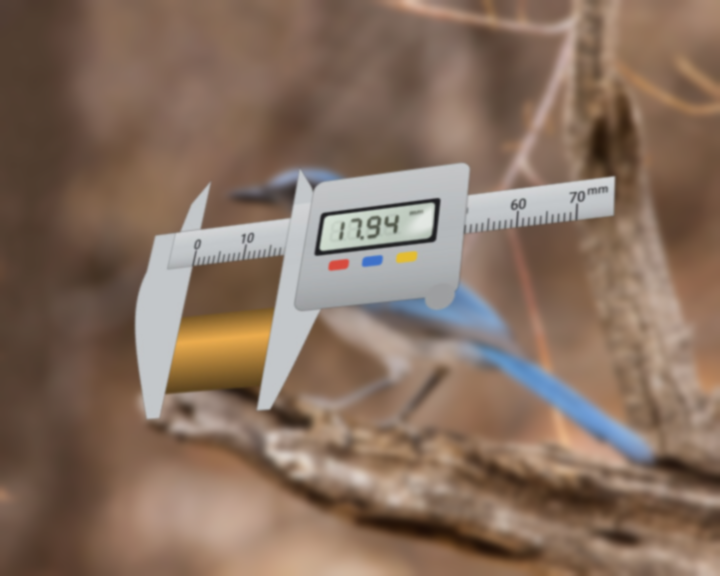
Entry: 17.94; mm
